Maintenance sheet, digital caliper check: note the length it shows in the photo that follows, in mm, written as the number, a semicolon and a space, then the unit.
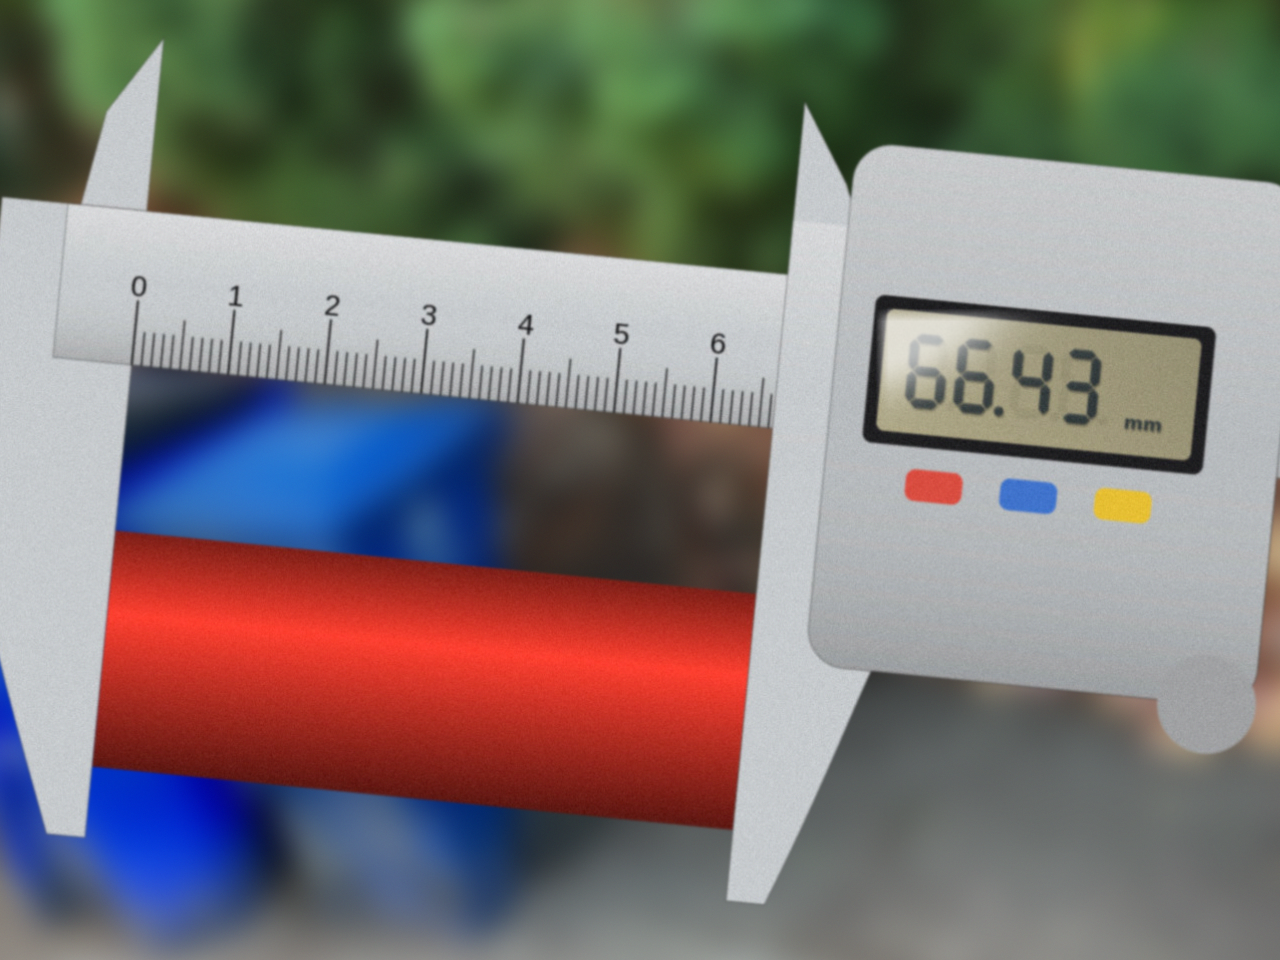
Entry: 66.43; mm
